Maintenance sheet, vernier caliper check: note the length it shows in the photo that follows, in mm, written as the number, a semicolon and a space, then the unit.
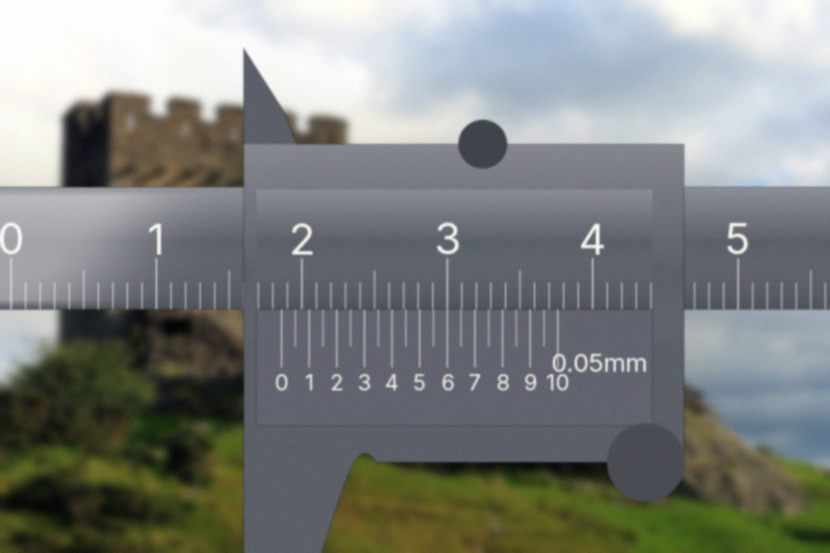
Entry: 18.6; mm
